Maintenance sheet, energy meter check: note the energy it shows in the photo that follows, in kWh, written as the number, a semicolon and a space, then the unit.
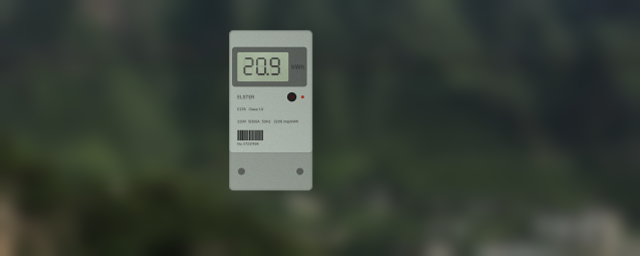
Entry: 20.9; kWh
